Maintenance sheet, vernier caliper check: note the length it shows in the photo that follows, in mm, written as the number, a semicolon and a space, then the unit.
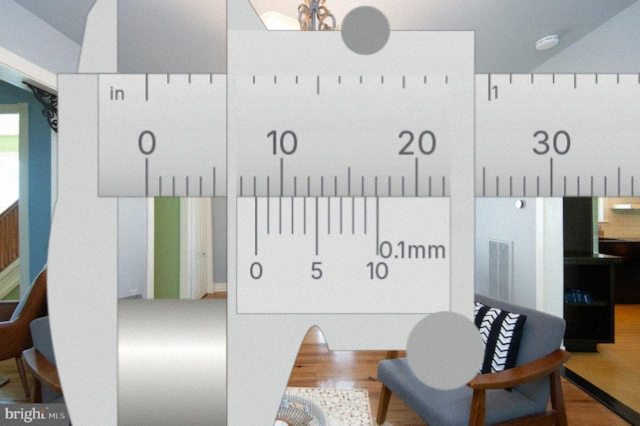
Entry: 8.1; mm
